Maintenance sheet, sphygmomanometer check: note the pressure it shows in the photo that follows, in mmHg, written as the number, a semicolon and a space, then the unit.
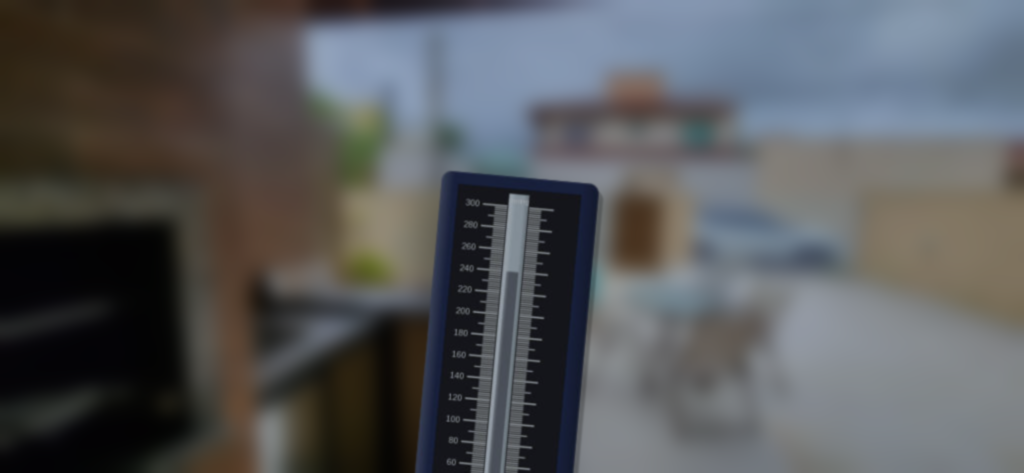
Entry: 240; mmHg
